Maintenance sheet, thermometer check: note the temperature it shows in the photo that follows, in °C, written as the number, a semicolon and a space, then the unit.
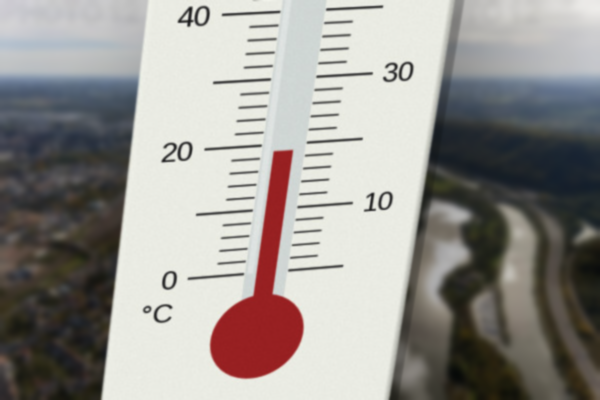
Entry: 19; °C
